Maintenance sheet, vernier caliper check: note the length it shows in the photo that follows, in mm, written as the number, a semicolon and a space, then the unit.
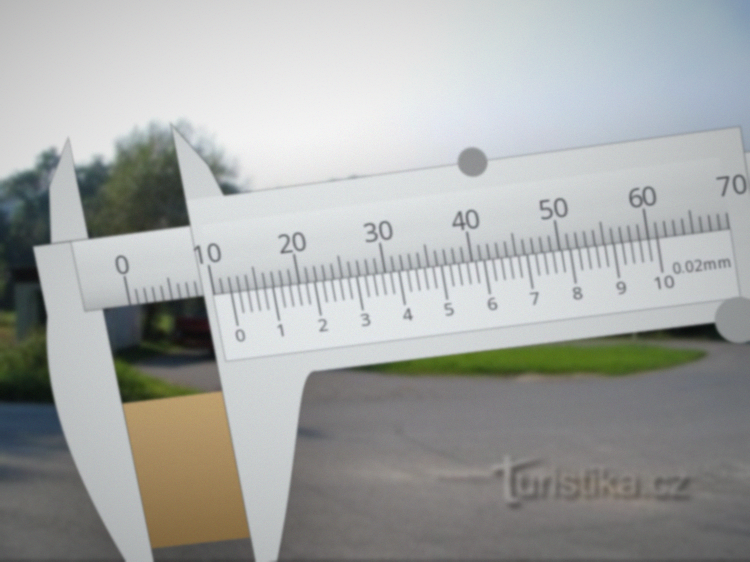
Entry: 12.0; mm
